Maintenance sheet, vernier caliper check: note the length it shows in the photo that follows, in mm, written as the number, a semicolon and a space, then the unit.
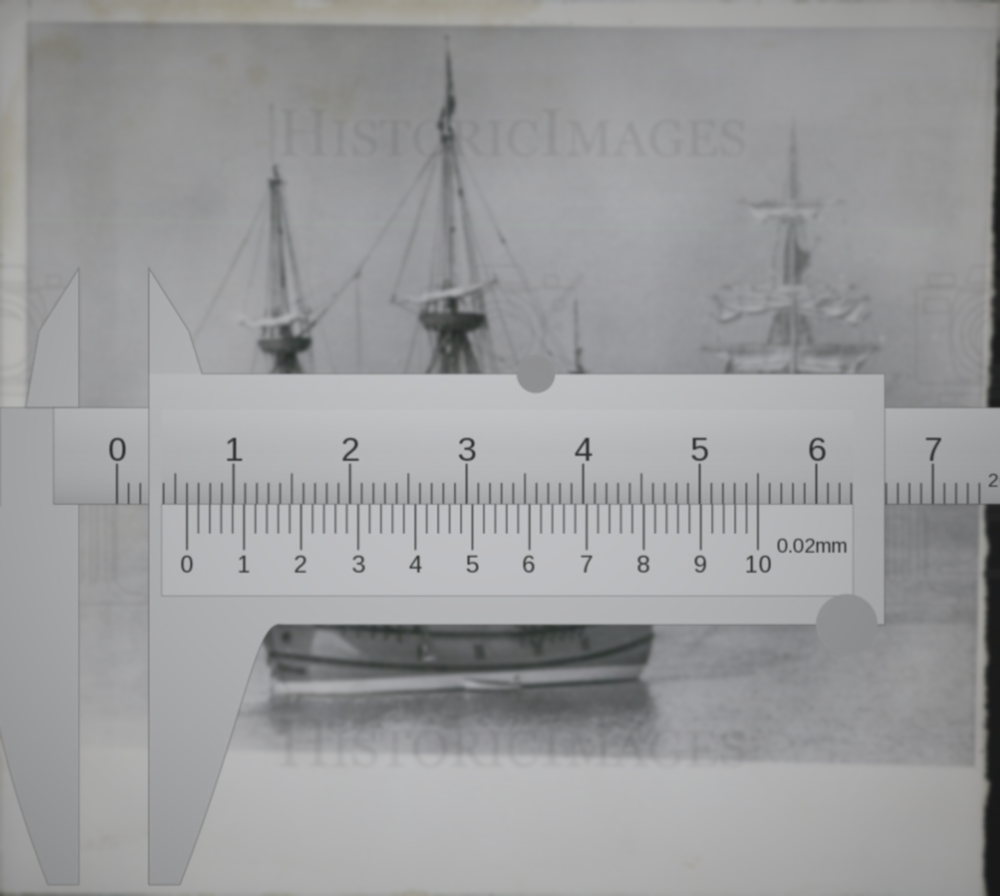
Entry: 6.0; mm
